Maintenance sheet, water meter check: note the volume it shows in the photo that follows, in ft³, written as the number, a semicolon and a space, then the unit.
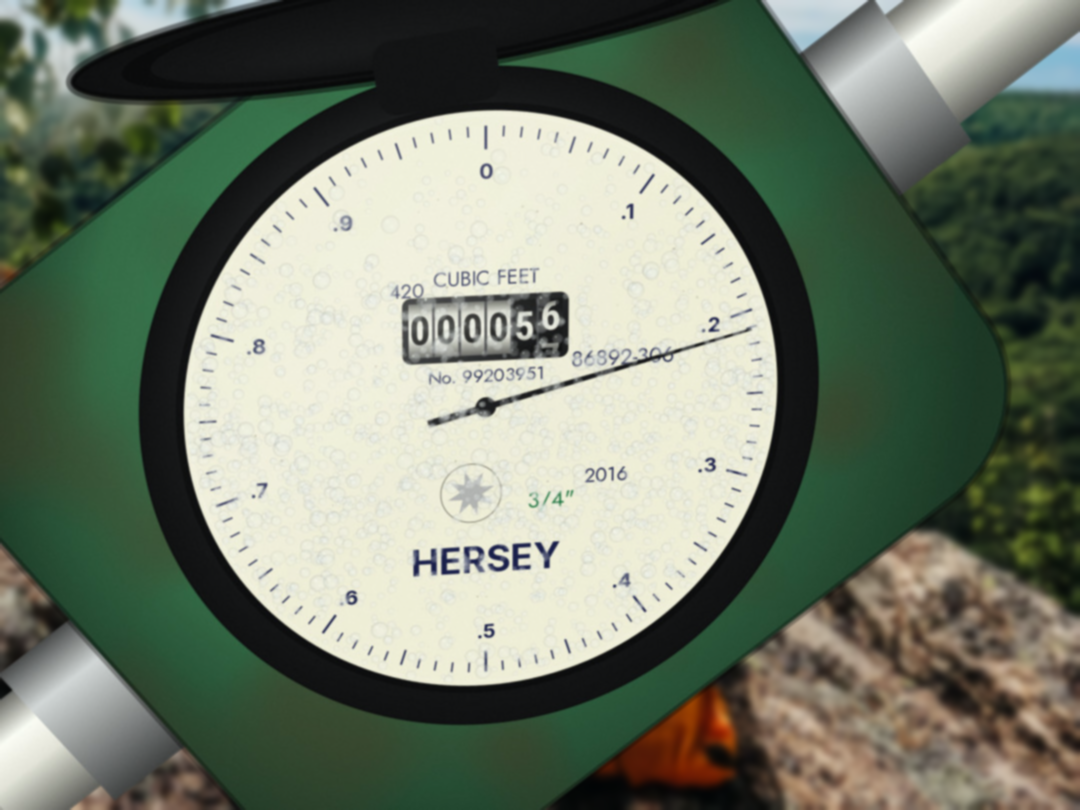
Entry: 56.21; ft³
